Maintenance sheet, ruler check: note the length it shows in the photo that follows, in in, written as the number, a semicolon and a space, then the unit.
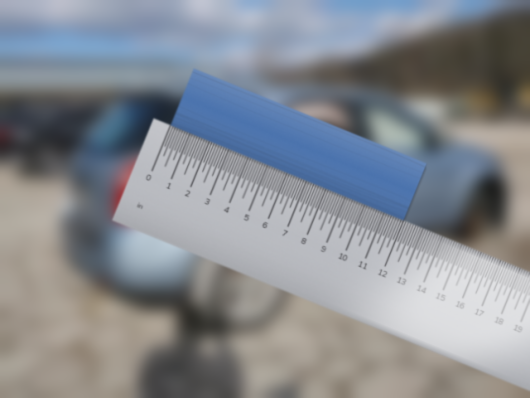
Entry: 12; in
